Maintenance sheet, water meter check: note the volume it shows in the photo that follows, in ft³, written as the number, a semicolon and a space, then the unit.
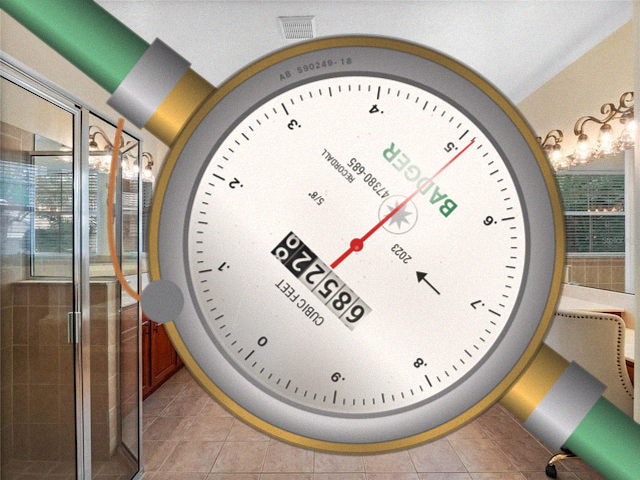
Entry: 685228.51; ft³
